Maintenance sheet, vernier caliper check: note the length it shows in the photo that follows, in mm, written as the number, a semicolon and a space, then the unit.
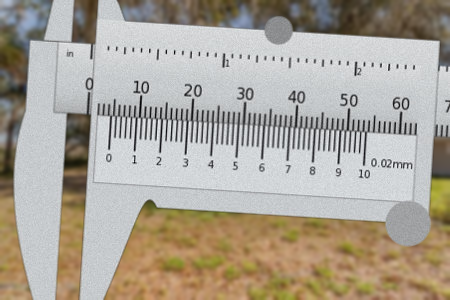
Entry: 4.5; mm
